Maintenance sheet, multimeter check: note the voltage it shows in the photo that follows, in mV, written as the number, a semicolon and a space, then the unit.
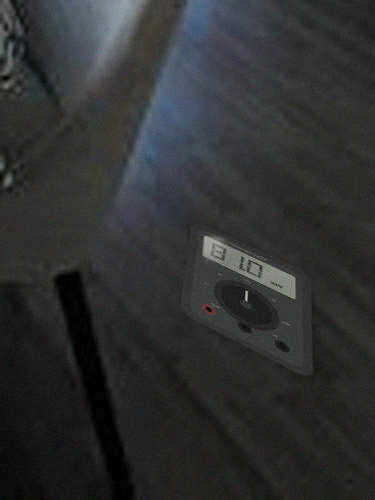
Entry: 81.0; mV
